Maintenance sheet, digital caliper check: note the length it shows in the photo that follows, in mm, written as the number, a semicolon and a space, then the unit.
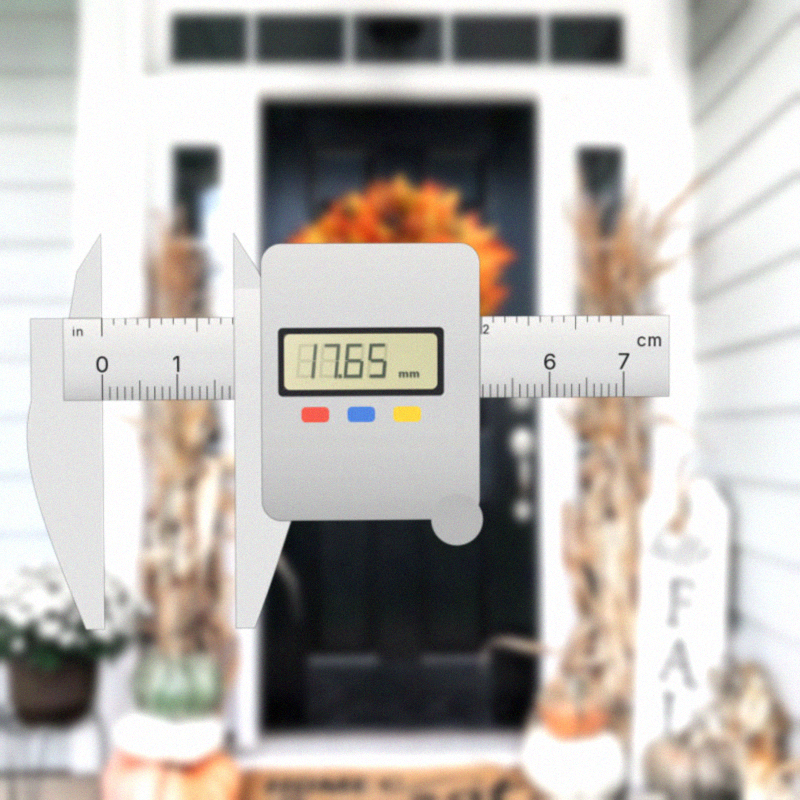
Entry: 17.65; mm
